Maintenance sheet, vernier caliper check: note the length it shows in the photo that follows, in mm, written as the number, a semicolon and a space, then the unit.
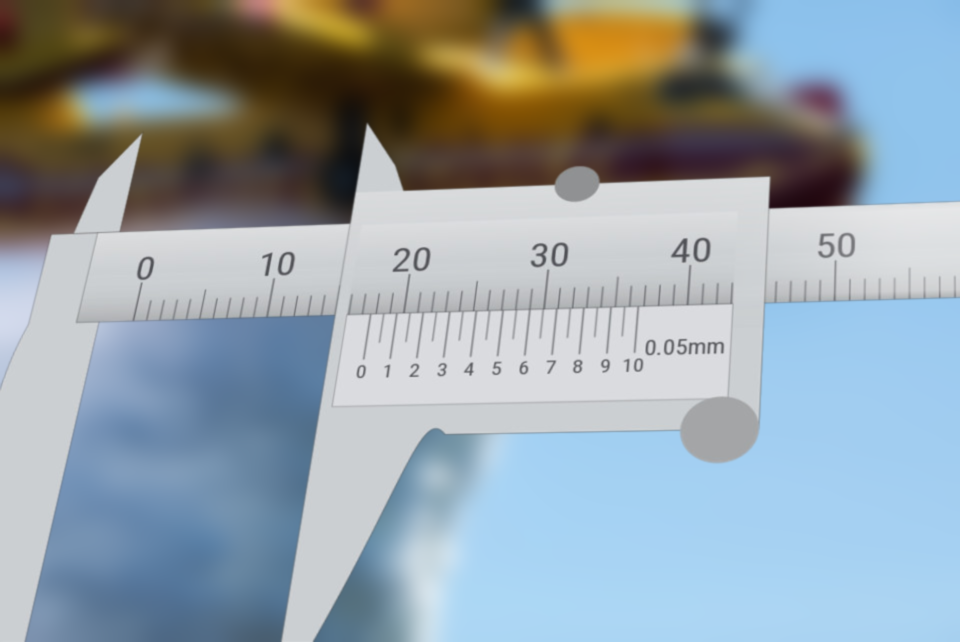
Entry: 17.6; mm
